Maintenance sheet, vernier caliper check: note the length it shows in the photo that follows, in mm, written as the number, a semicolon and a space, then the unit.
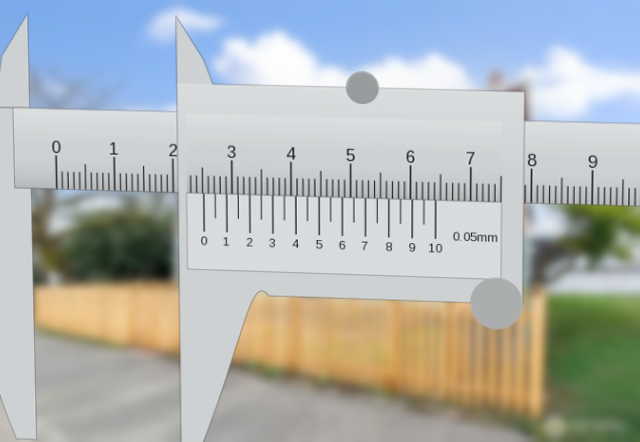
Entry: 25.2; mm
